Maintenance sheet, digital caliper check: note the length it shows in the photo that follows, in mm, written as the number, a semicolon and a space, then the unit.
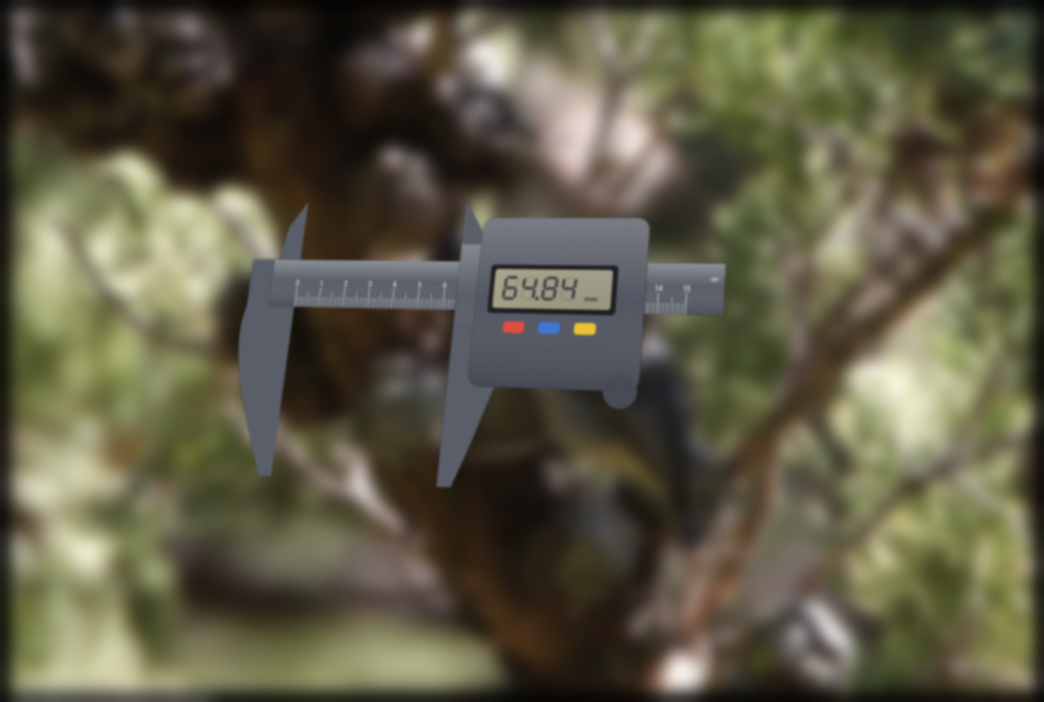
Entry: 64.84; mm
